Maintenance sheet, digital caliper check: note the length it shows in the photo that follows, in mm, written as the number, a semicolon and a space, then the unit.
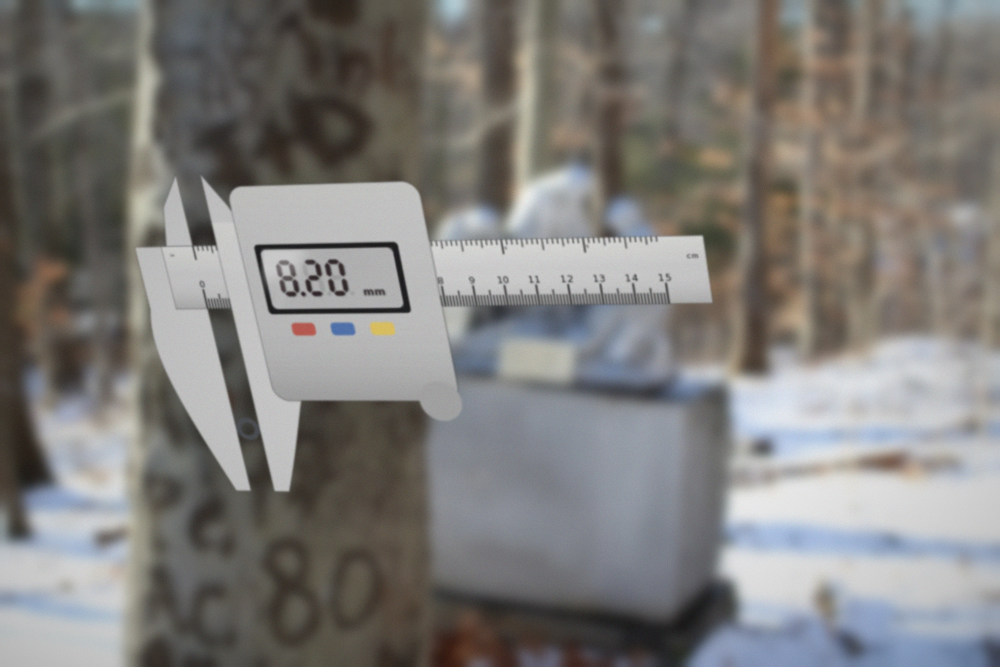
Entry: 8.20; mm
